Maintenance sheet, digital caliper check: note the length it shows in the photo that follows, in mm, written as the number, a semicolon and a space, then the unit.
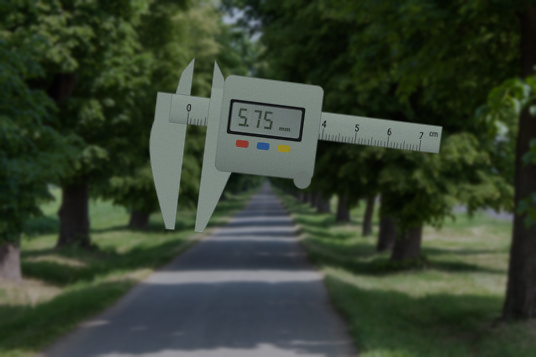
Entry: 5.75; mm
